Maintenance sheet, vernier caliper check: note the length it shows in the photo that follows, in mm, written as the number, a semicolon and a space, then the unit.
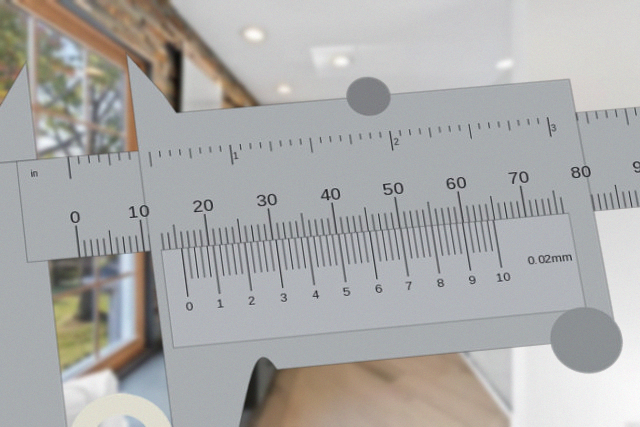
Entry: 15.8; mm
